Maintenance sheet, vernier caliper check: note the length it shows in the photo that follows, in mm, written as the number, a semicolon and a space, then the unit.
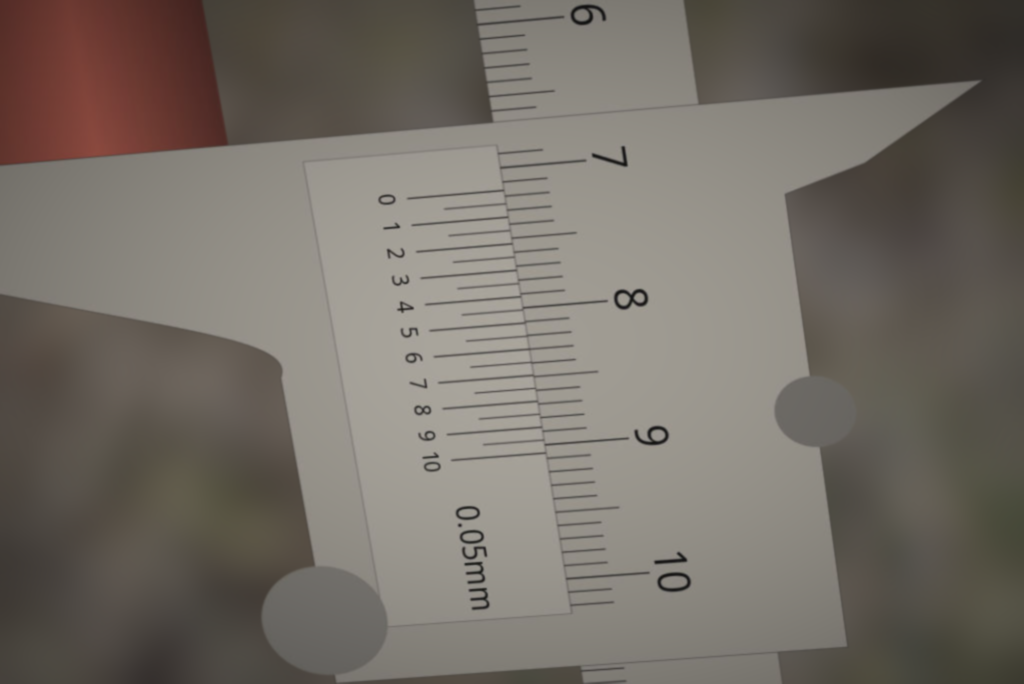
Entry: 71.6; mm
